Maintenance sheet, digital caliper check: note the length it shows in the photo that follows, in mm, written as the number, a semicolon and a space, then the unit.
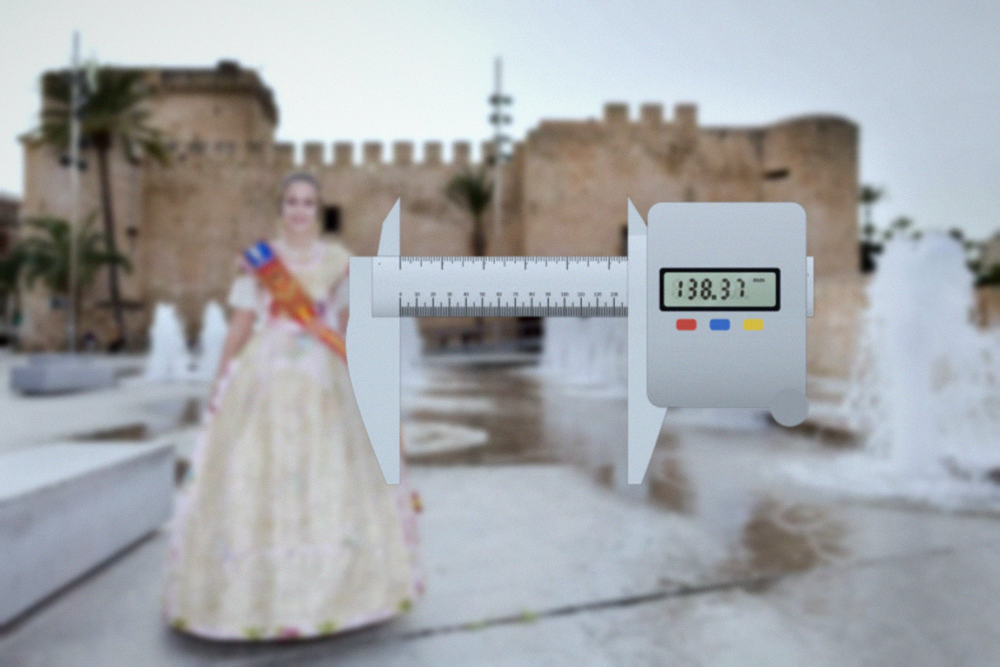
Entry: 138.37; mm
